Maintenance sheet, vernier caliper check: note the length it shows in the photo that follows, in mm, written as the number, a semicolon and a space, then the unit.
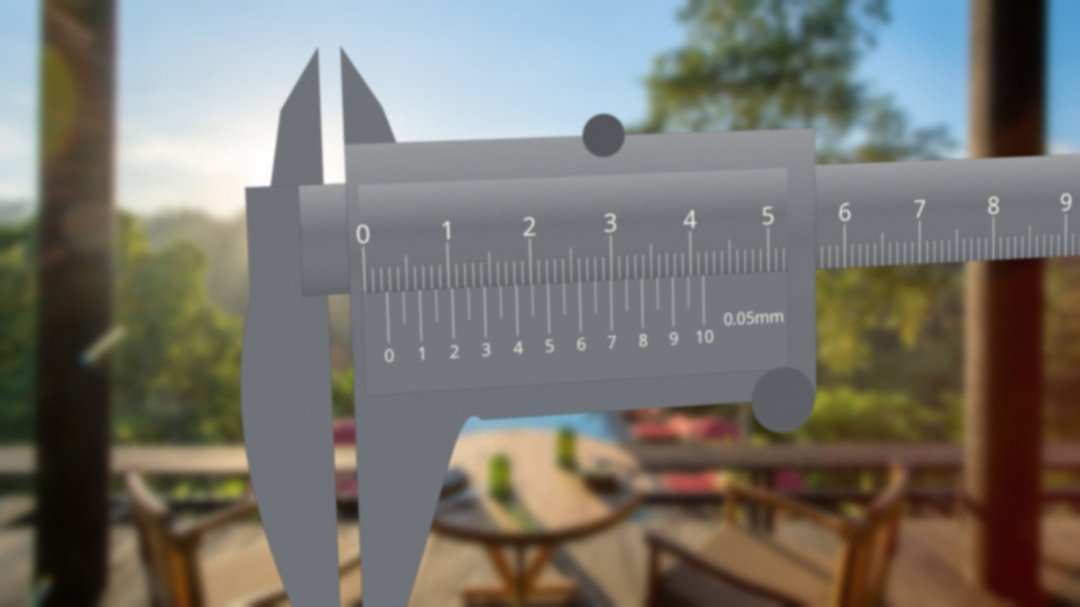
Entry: 2.6; mm
